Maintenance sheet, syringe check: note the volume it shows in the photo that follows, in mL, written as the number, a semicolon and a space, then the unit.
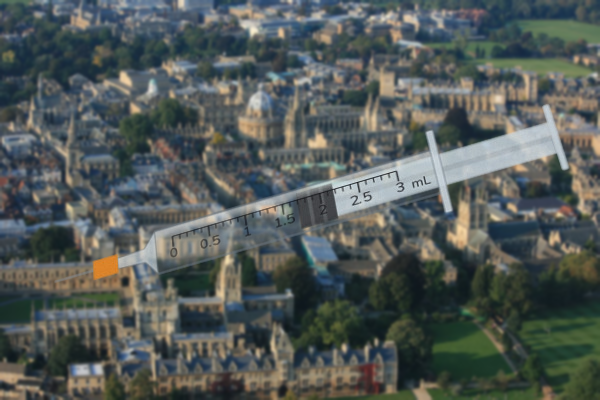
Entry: 1.7; mL
